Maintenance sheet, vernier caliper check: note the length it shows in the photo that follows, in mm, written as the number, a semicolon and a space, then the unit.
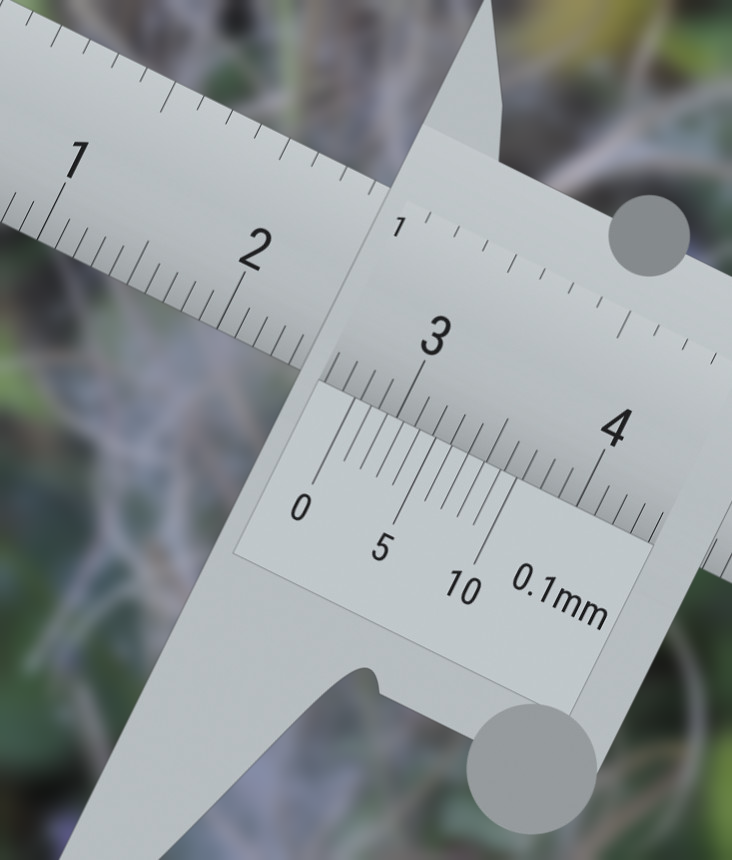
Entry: 27.7; mm
